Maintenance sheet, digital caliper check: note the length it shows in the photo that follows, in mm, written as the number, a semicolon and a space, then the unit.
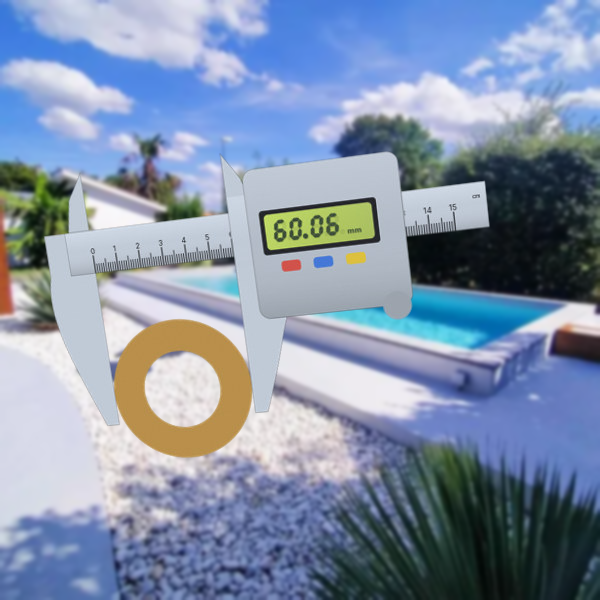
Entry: 60.06; mm
